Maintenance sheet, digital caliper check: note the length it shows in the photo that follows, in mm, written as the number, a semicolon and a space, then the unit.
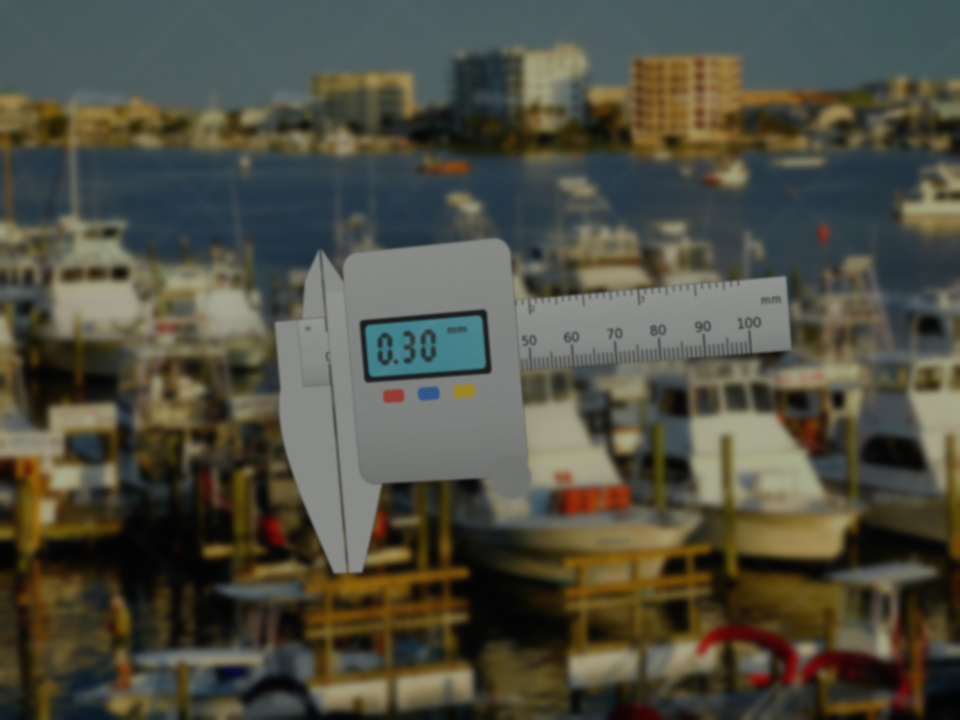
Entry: 0.30; mm
